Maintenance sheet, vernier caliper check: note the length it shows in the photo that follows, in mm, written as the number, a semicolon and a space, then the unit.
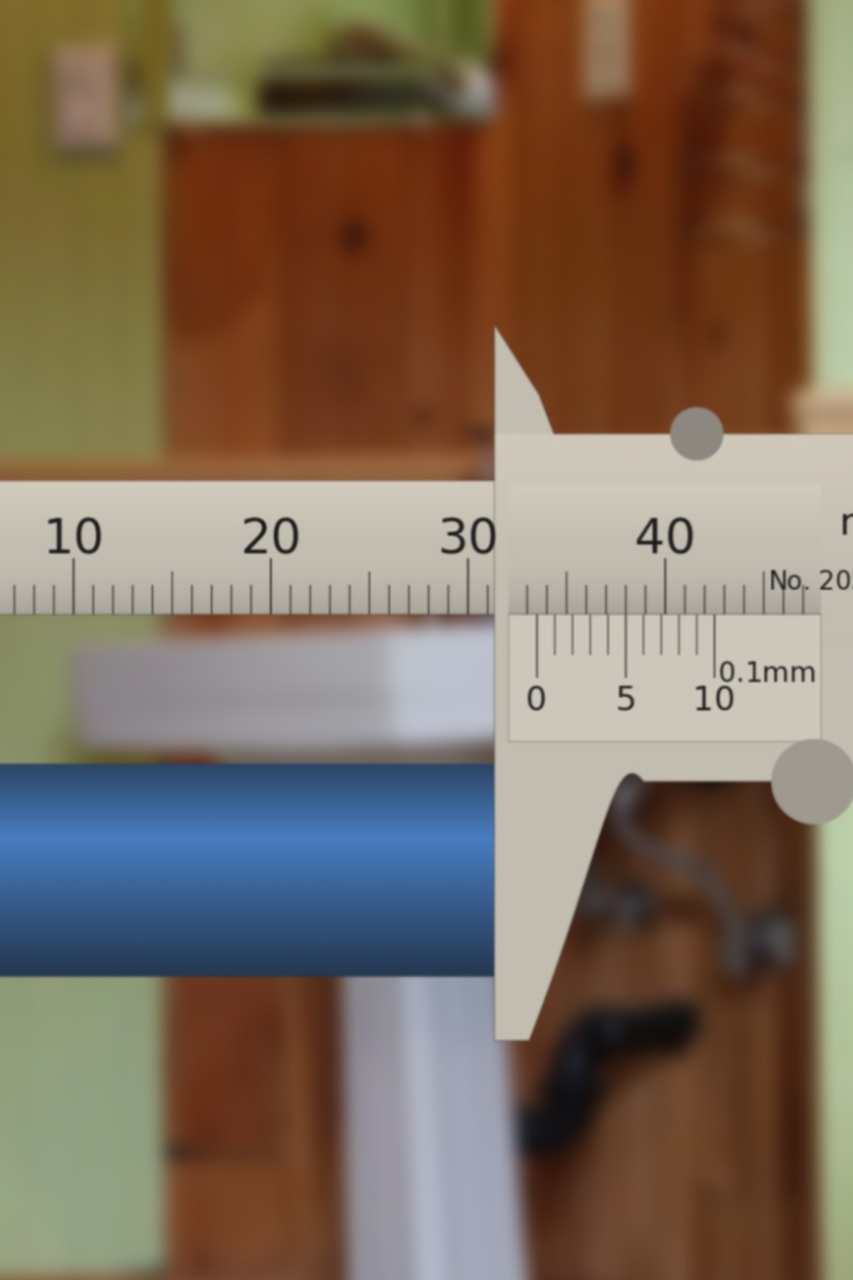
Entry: 33.5; mm
